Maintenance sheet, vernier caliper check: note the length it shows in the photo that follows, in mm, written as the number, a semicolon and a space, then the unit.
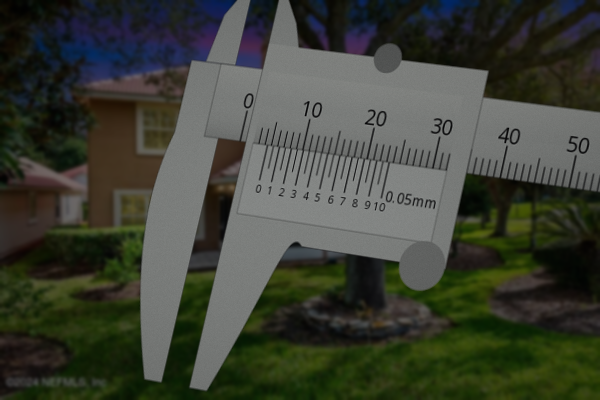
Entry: 4.4; mm
